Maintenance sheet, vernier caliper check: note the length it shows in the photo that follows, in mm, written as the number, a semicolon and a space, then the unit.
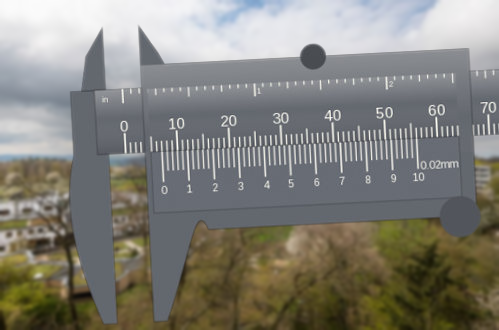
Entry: 7.0; mm
